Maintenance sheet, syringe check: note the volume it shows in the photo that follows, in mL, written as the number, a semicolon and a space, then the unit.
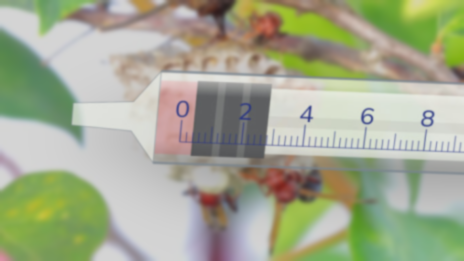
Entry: 0.4; mL
